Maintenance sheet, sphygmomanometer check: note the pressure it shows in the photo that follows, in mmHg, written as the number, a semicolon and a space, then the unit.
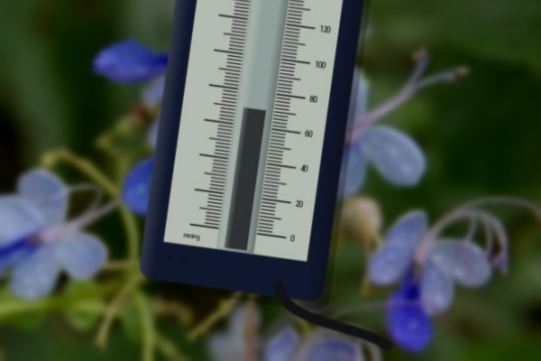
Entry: 70; mmHg
